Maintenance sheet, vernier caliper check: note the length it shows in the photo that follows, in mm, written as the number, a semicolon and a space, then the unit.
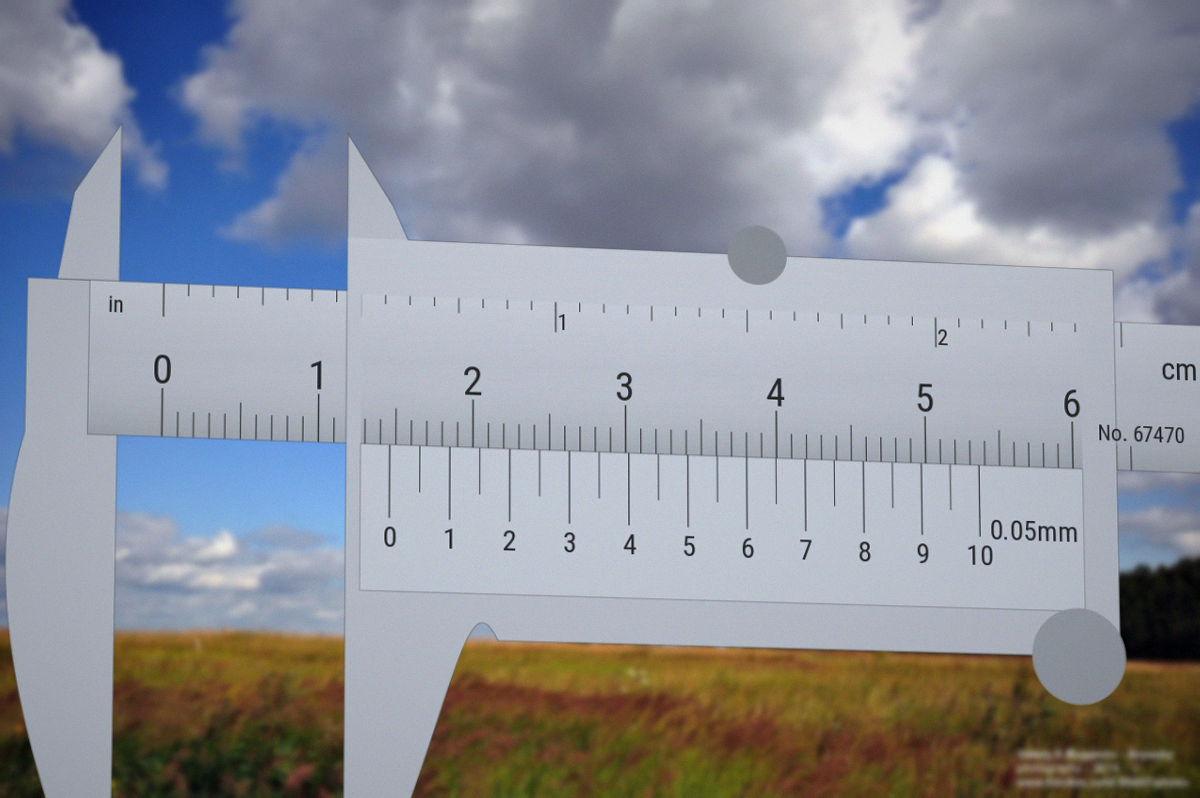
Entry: 14.6; mm
